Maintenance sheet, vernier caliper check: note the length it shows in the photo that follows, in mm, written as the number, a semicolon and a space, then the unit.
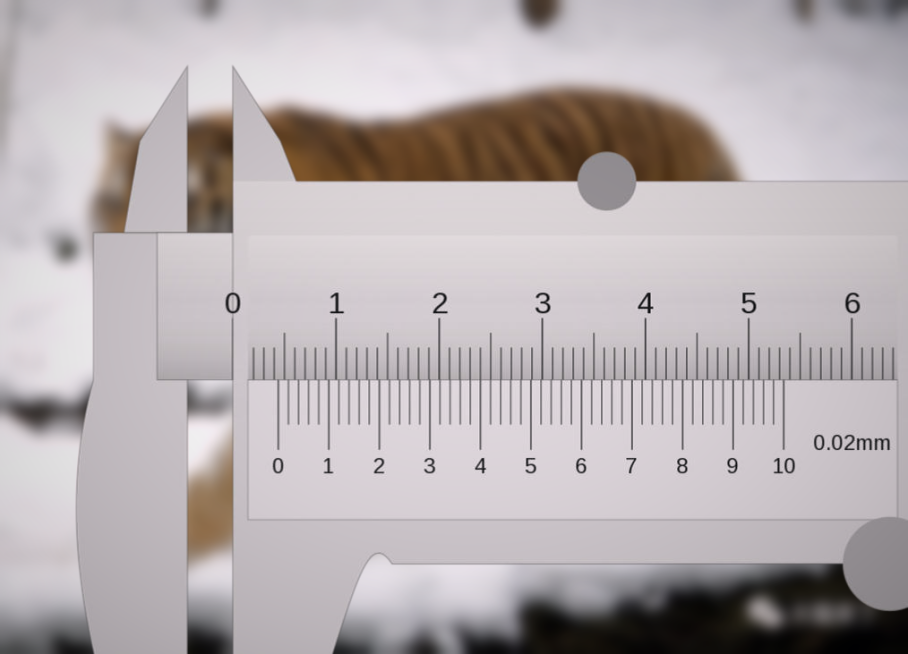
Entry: 4.4; mm
